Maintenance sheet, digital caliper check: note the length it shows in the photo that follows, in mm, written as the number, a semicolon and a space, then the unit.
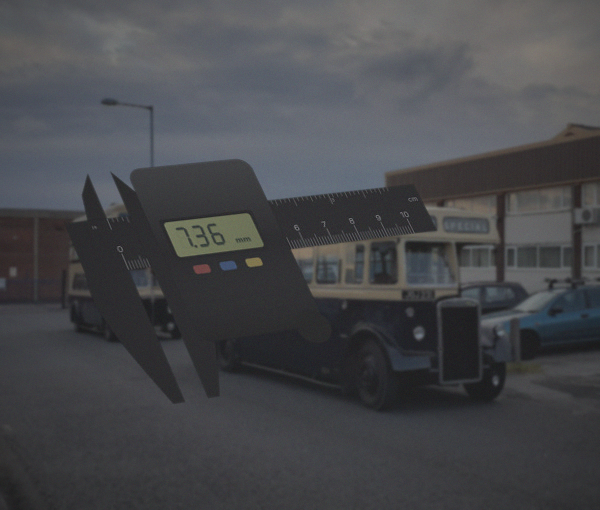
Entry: 7.36; mm
